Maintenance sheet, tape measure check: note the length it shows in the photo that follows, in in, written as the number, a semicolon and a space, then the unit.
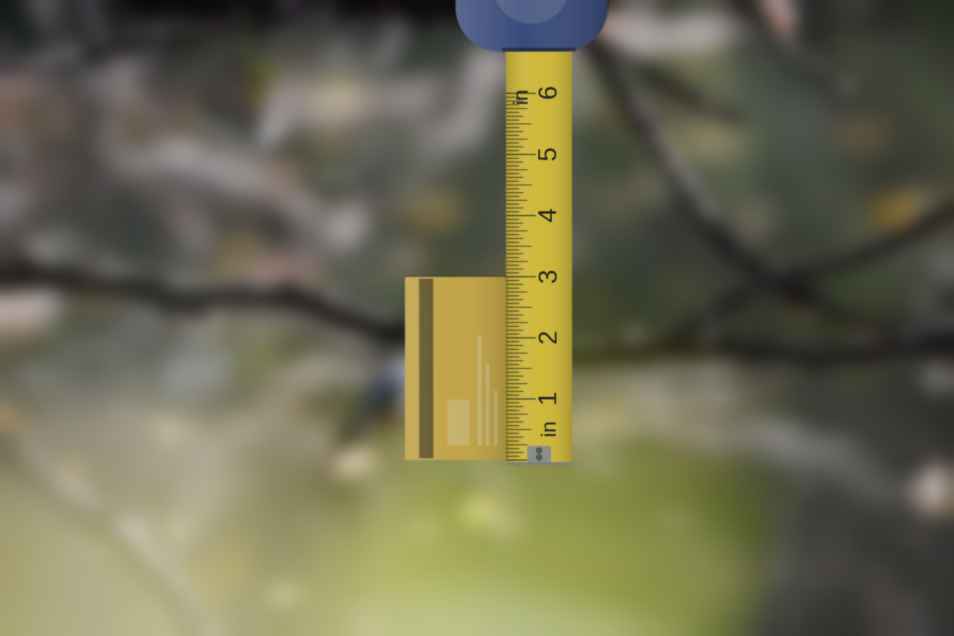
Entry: 3; in
